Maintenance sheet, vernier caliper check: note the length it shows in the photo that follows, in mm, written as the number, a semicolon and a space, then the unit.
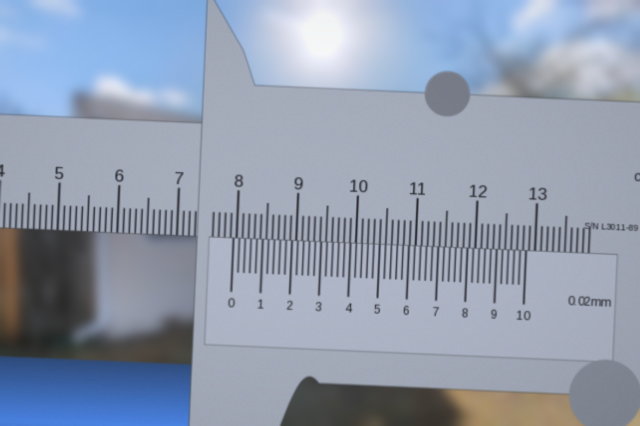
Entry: 79.5; mm
